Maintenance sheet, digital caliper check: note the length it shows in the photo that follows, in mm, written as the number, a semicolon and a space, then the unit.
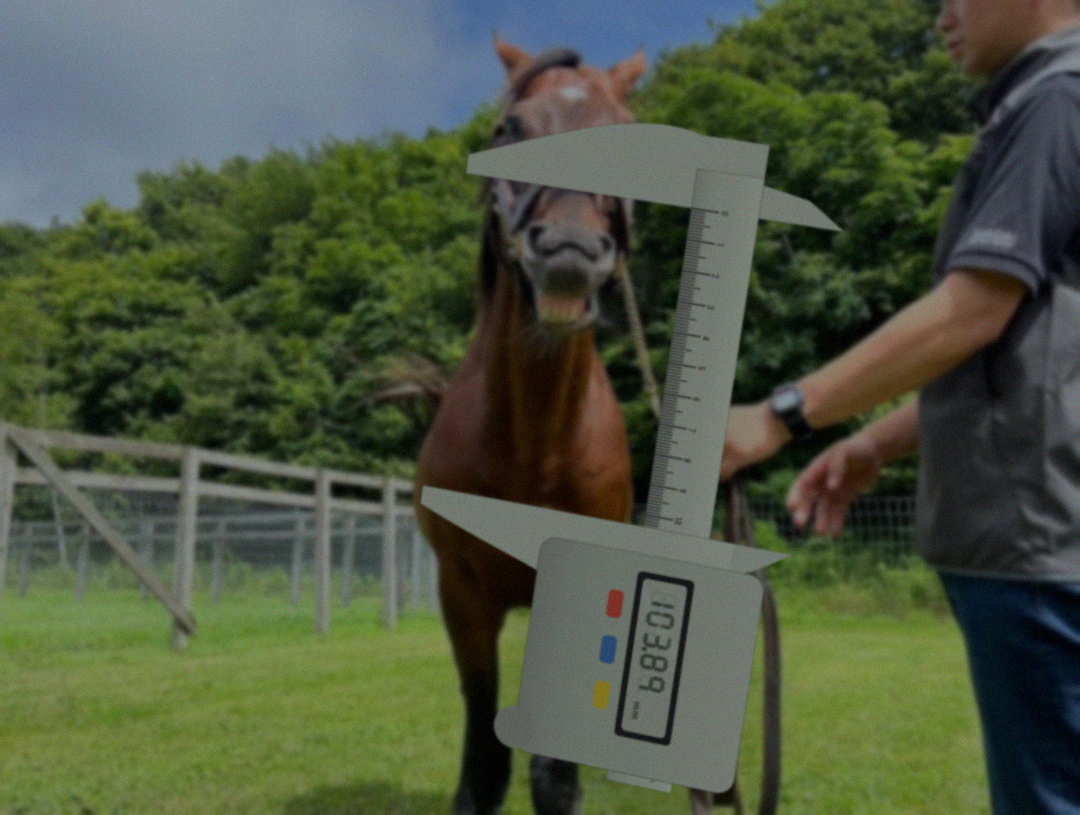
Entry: 103.89; mm
